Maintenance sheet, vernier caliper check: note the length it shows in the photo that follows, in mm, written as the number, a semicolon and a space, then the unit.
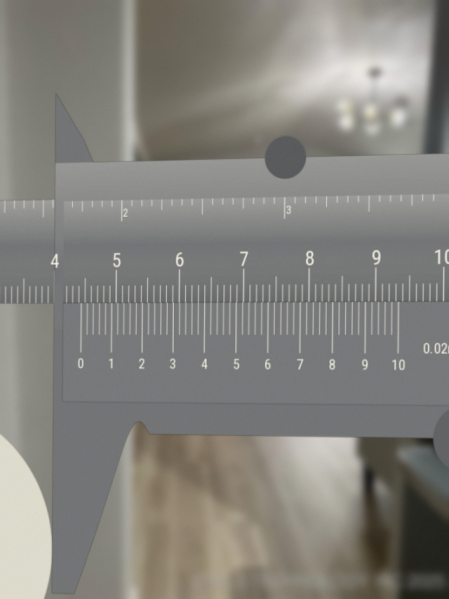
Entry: 44.4; mm
